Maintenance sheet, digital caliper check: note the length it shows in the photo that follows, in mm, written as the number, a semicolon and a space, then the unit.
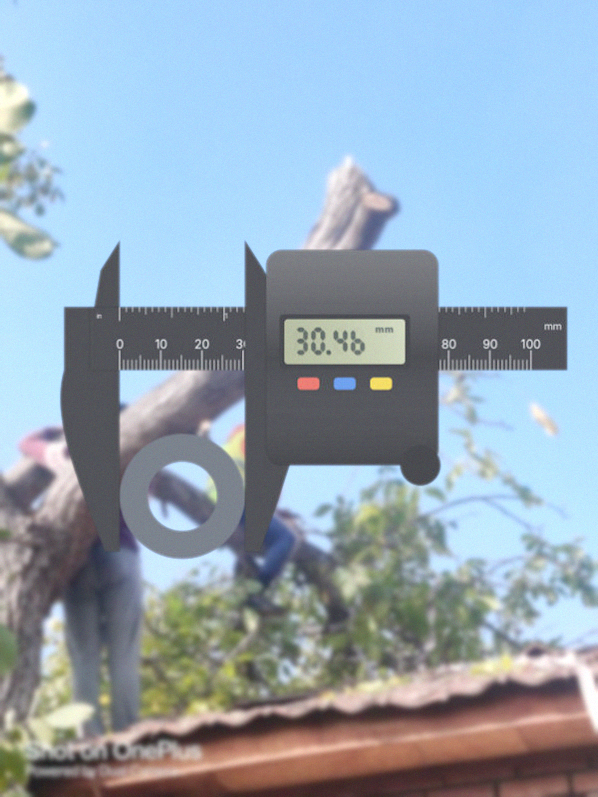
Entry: 30.46; mm
